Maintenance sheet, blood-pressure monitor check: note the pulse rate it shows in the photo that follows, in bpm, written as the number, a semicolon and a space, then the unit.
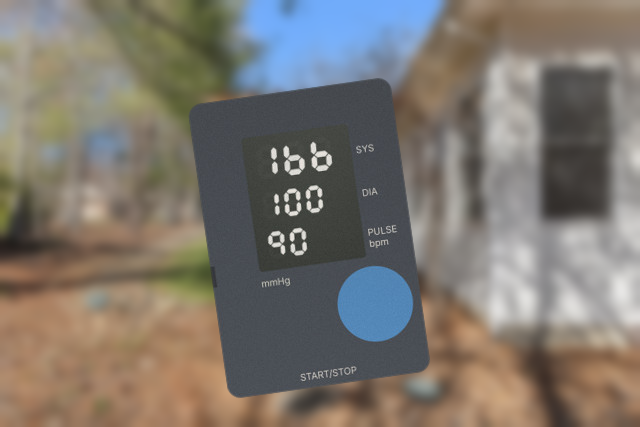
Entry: 90; bpm
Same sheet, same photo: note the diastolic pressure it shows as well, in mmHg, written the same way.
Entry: 100; mmHg
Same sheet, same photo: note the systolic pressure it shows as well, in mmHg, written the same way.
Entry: 166; mmHg
